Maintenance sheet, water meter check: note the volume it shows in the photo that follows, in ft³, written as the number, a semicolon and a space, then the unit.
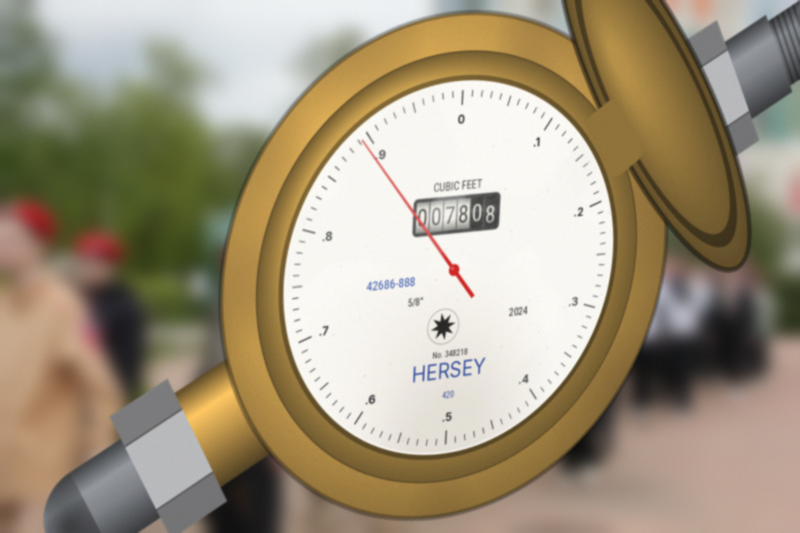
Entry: 7807.89; ft³
